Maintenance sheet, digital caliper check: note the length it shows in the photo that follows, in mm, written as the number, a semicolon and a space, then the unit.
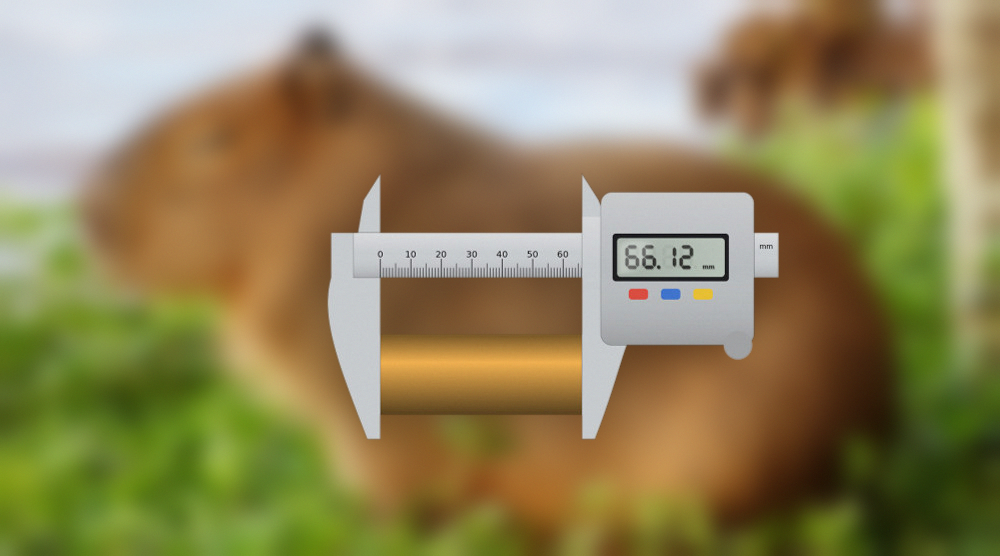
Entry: 66.12; mm
